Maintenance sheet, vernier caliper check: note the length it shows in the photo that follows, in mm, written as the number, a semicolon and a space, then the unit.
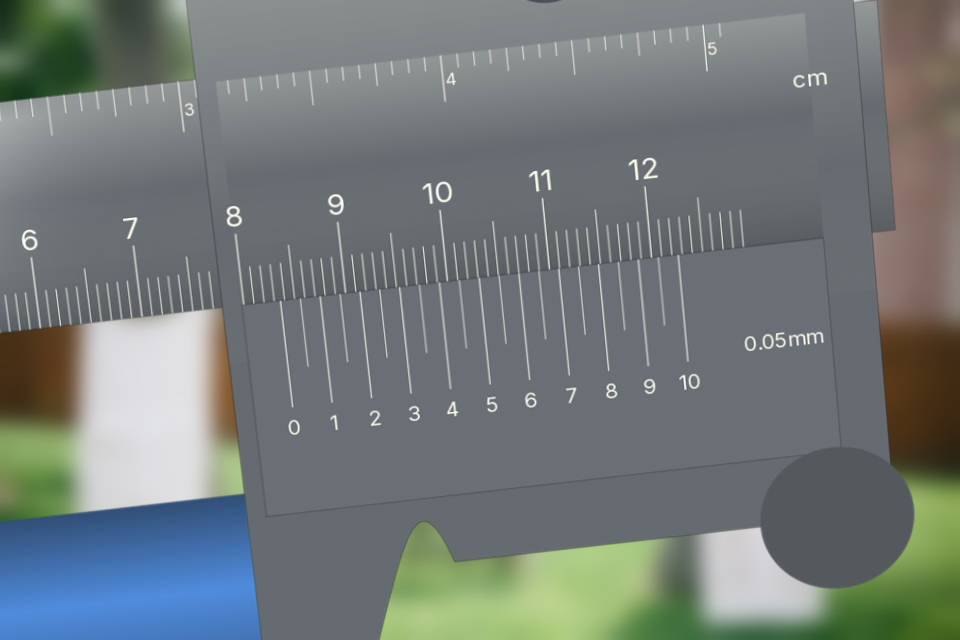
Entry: 83.6; mm
